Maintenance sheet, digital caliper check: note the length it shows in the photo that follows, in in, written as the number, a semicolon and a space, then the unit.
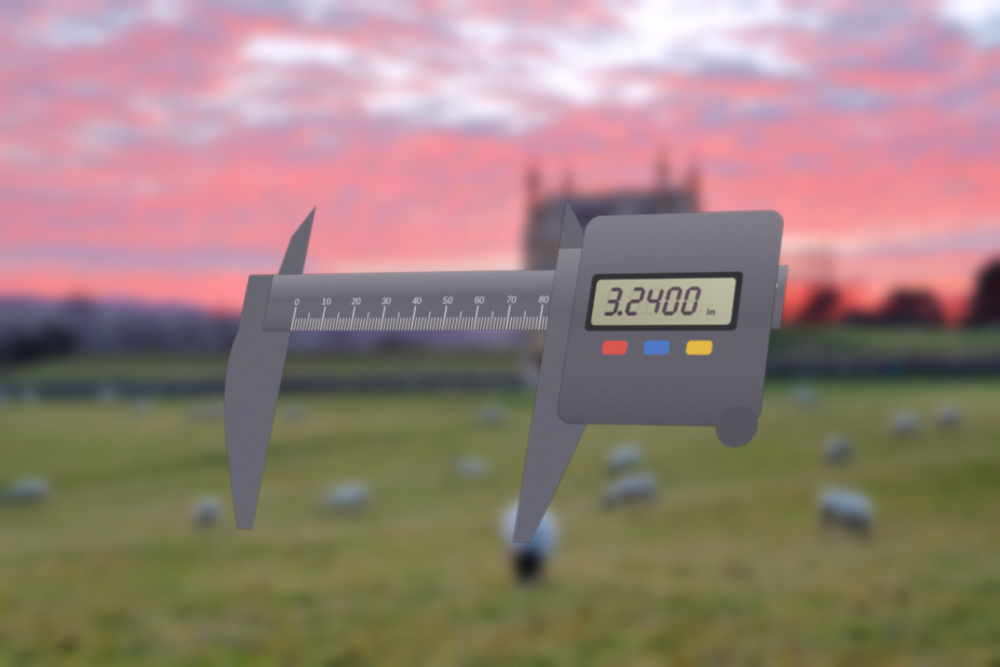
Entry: 3.2400; in
